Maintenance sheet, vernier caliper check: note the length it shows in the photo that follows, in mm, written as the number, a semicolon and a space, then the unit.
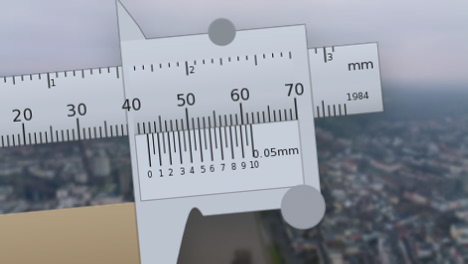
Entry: 42.5; mm
